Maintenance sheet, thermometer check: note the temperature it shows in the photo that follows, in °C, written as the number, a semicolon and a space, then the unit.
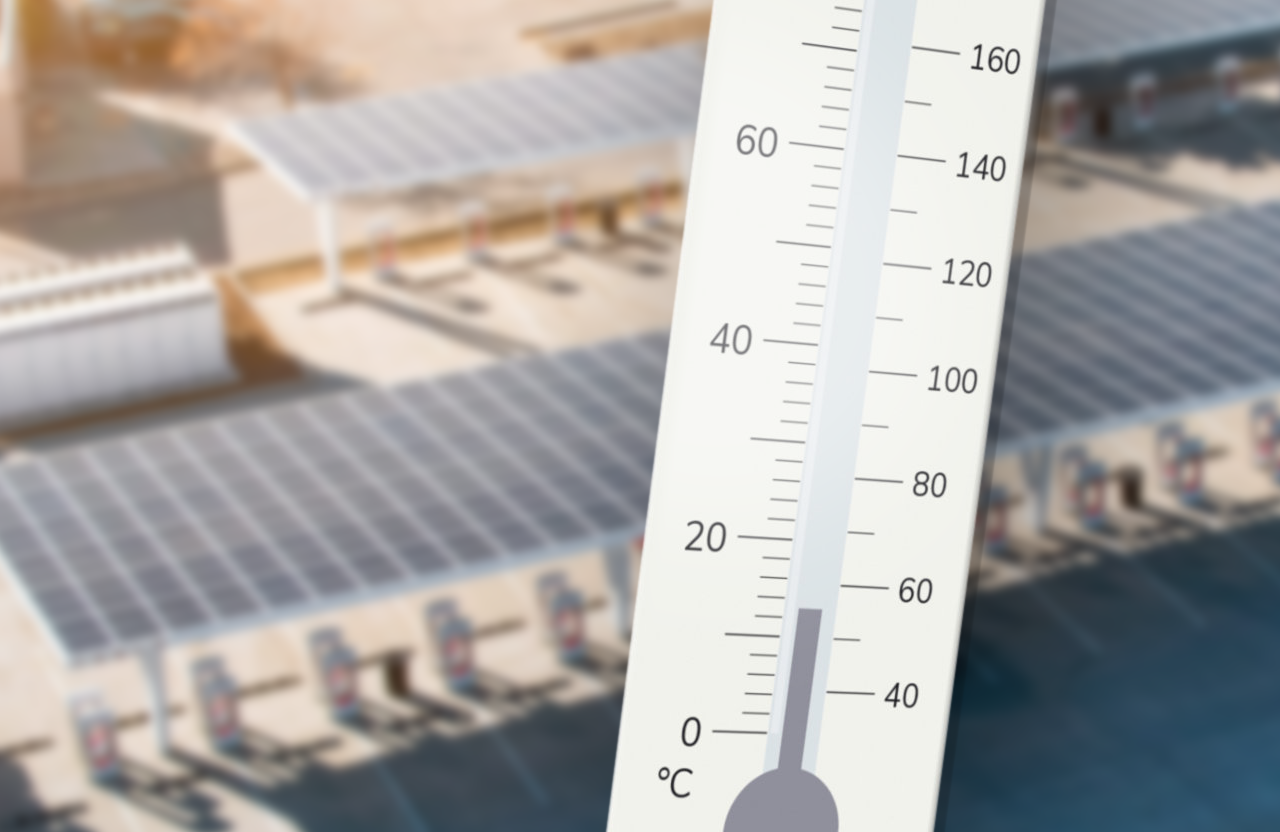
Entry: 13; °C
